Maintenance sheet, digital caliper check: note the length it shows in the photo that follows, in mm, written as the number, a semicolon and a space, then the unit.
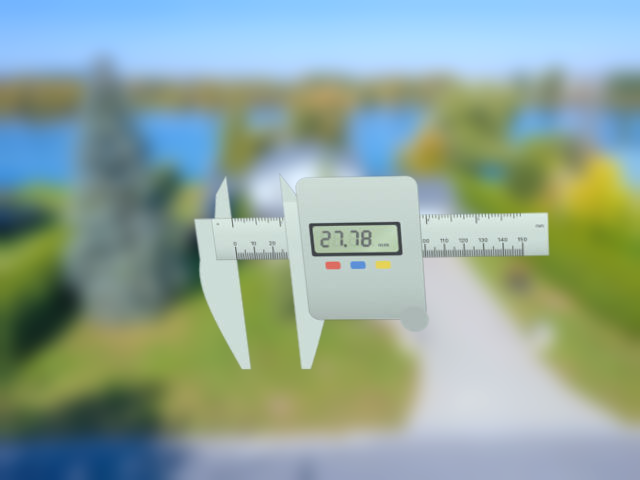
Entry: 27.78; mm
